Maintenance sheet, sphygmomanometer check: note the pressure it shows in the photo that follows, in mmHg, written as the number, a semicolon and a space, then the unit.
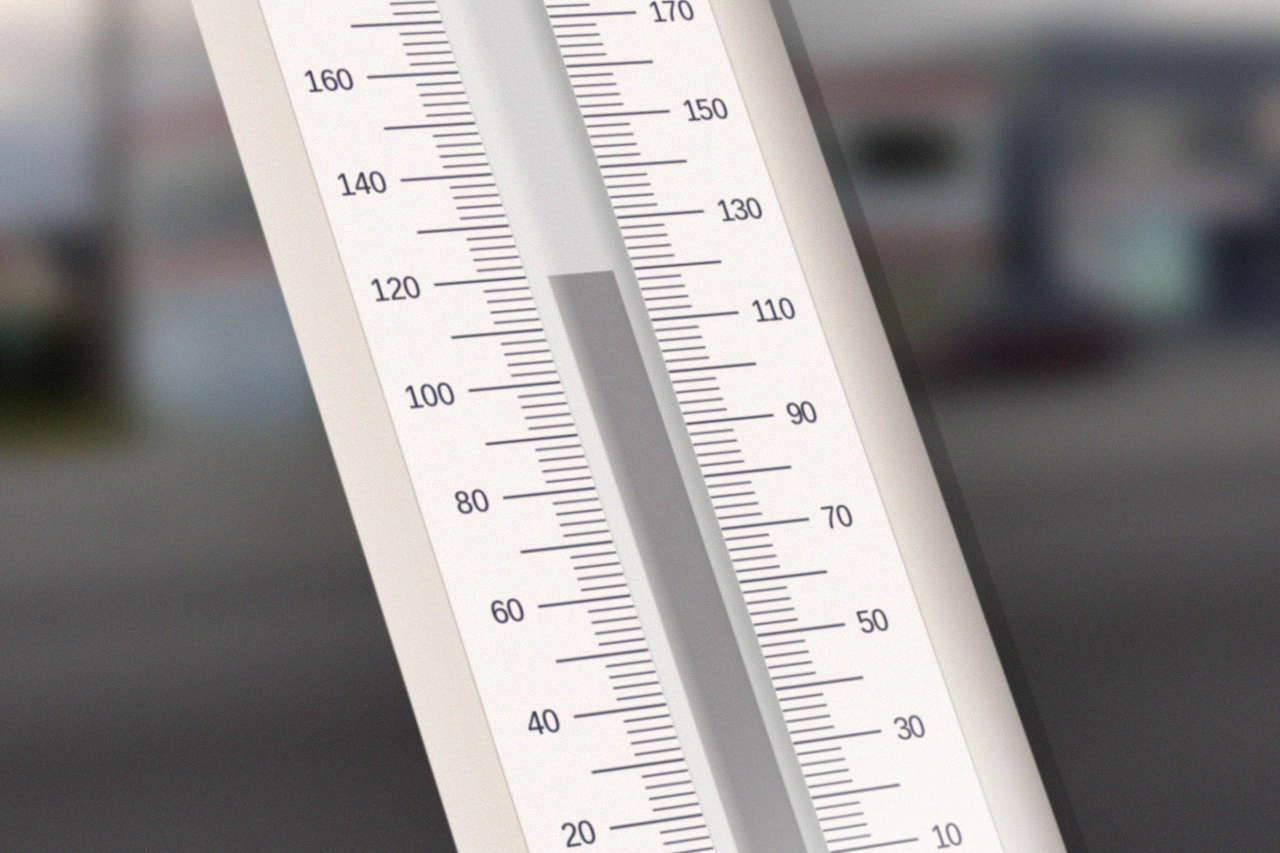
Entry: 120; mmHg
